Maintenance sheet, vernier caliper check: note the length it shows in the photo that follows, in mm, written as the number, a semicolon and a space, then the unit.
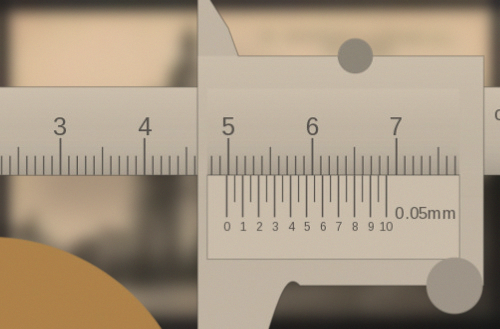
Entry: 49.8; mm
